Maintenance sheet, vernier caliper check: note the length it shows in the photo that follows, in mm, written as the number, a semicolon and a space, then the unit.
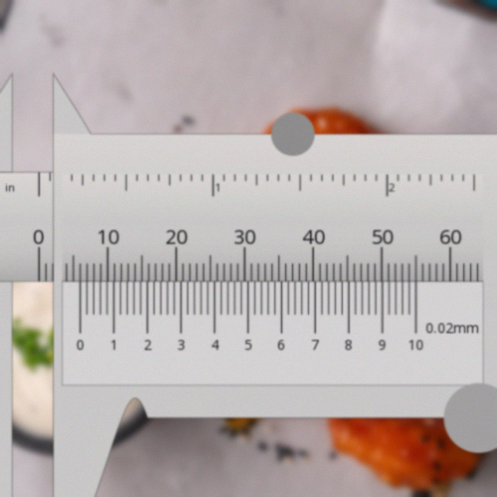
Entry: 6.0; mm
